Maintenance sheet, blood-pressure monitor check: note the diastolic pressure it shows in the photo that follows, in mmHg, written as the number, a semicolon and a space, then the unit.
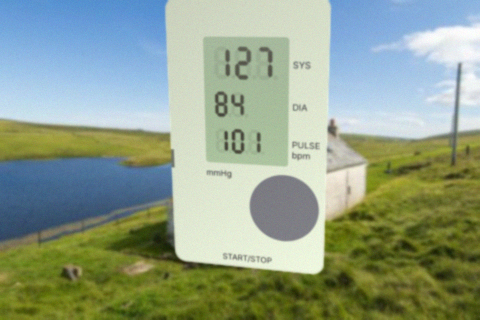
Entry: 84; mmHg
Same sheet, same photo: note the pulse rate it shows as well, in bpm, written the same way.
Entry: 101; bpm
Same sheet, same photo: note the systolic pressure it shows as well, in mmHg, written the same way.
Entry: 127; mmHg
